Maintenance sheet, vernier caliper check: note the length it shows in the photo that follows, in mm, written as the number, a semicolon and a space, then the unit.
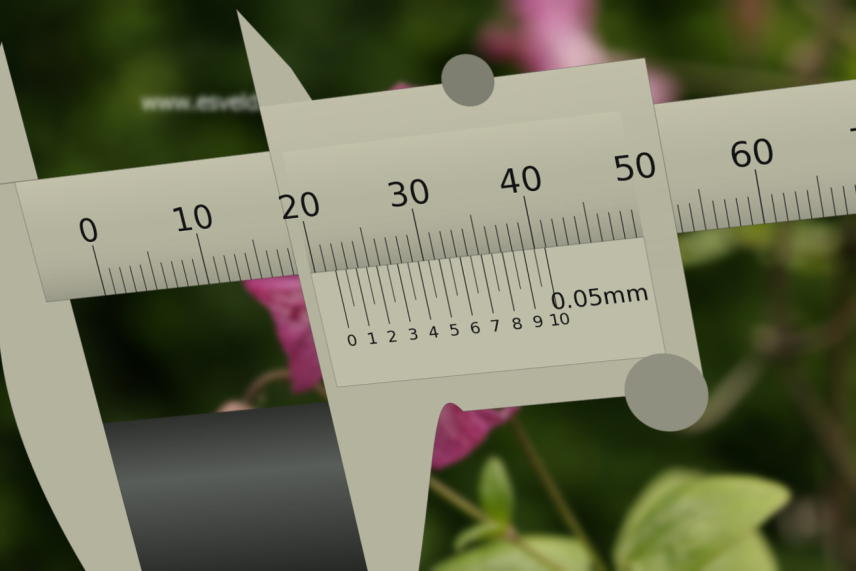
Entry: 21.9; mm
